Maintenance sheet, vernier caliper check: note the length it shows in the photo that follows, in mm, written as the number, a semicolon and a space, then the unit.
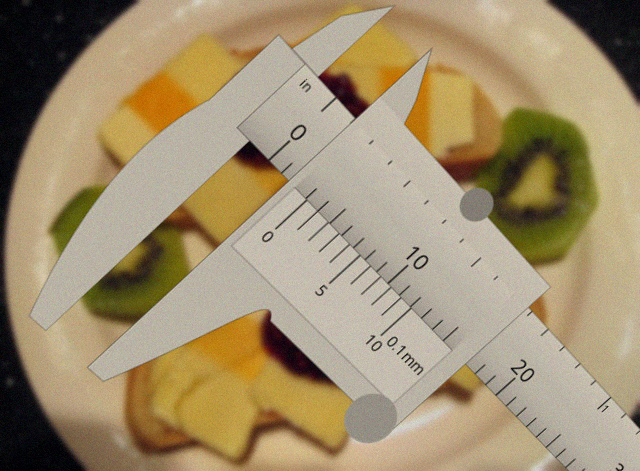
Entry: 3.1; mm
